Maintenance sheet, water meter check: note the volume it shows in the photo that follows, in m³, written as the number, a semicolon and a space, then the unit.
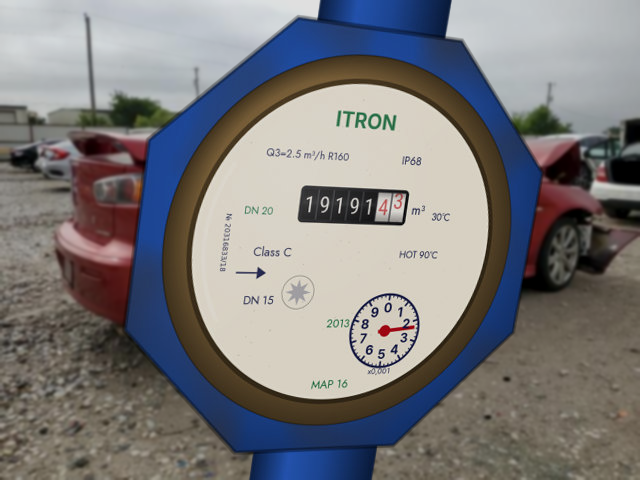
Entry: 19191.432; m³
